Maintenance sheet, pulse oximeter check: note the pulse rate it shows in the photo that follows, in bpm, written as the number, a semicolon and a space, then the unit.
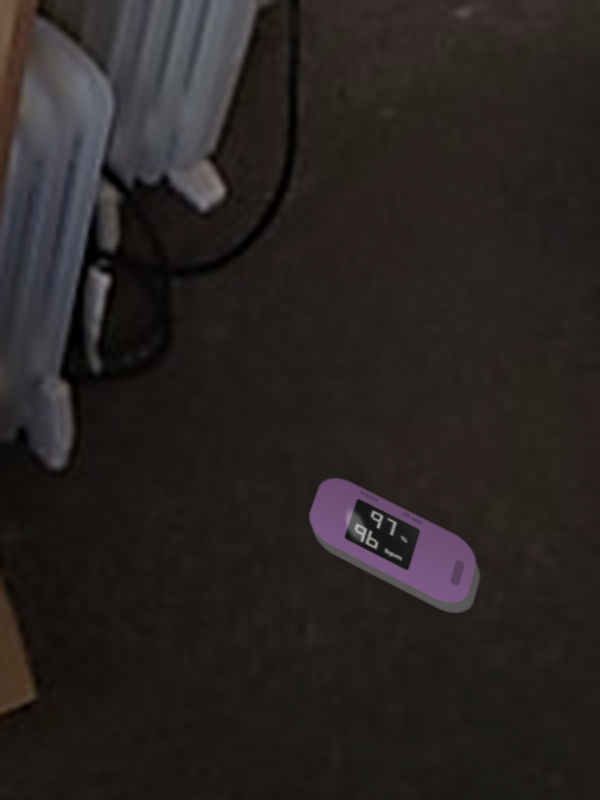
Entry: 96; bpm
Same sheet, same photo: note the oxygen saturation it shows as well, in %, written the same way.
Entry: 97; %
